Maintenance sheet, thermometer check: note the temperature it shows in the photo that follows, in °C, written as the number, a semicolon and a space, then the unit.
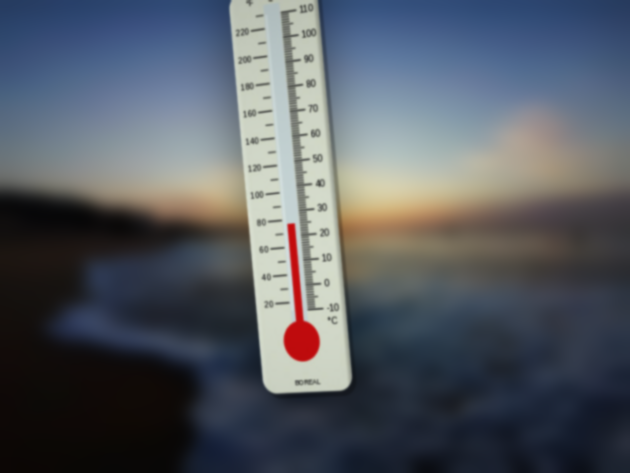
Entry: 25; °C
